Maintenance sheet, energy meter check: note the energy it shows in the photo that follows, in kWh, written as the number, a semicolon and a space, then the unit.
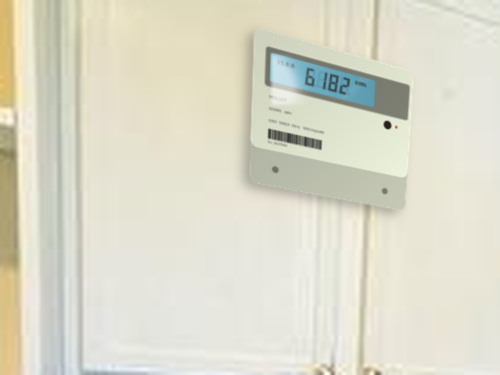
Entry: 6182; kWh
